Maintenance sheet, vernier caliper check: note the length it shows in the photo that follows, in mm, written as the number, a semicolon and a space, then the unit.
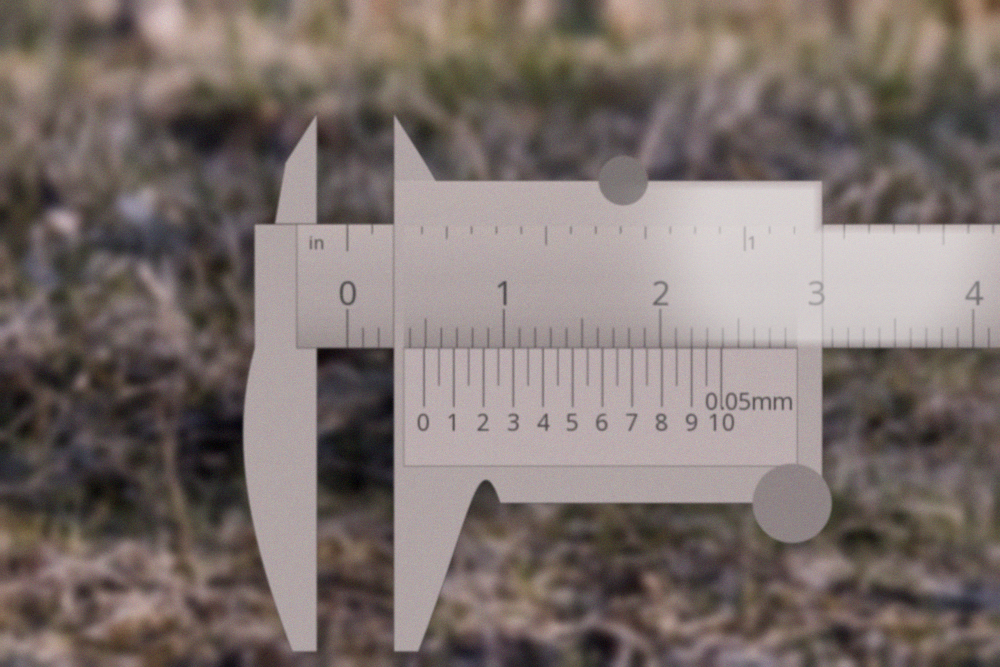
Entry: 4.9; mm
